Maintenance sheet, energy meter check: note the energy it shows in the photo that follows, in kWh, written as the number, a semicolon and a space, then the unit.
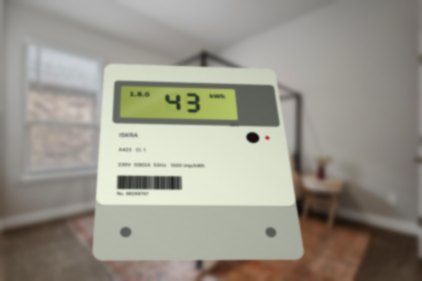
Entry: 43; kWh
